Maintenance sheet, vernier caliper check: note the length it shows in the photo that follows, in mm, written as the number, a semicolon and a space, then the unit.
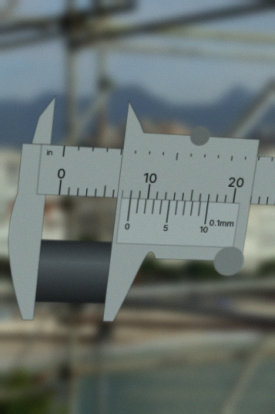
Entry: 8.0; mm
